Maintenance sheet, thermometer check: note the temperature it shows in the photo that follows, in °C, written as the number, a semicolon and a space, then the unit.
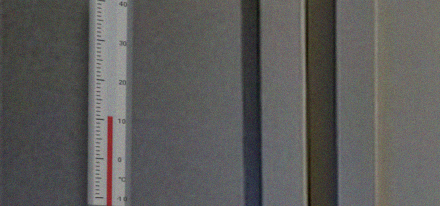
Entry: 11; °C
